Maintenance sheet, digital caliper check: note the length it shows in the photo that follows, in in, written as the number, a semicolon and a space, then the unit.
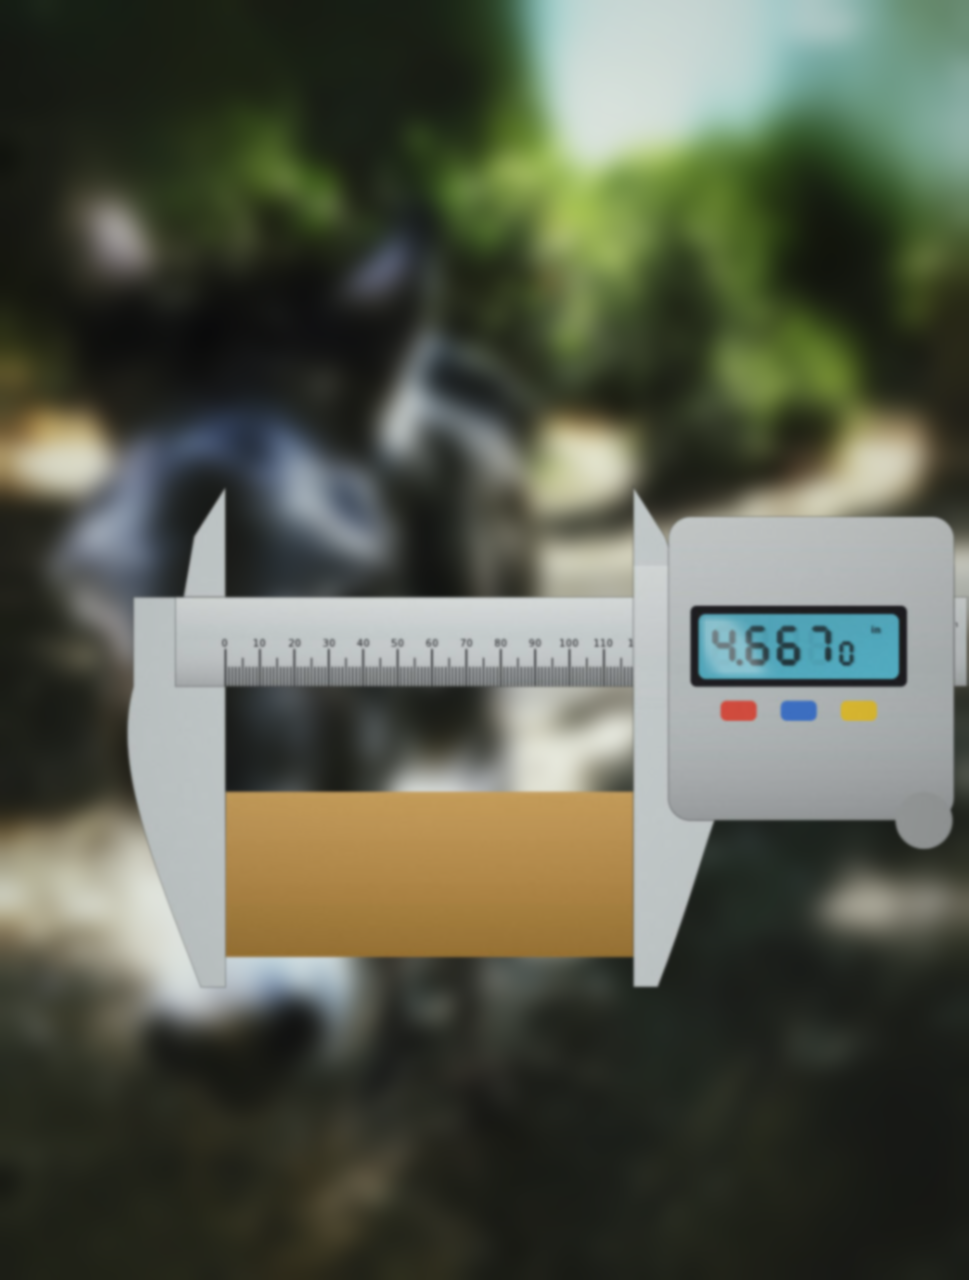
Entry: 4.6670; in
